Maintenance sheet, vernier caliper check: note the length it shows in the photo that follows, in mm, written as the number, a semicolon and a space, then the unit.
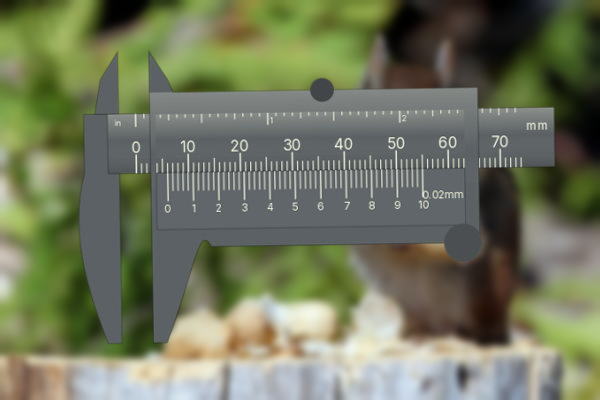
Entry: 6.0; mm
